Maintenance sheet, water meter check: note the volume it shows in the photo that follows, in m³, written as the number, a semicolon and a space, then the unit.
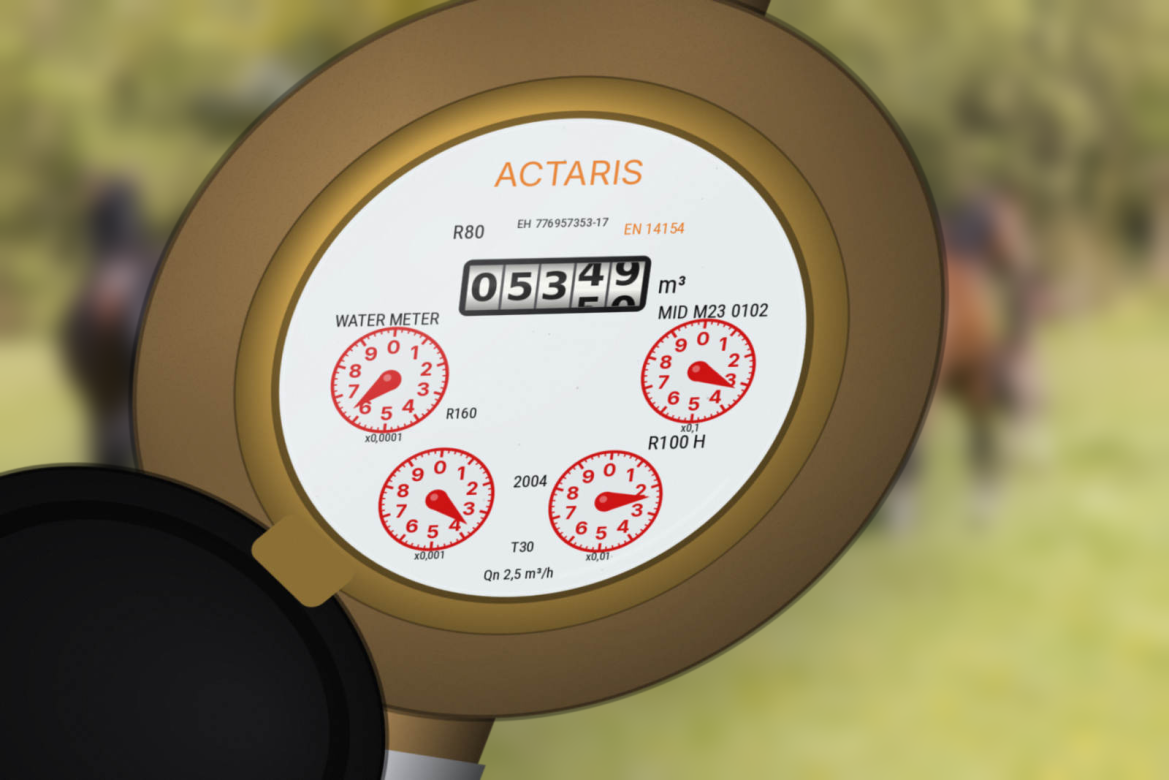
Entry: 5349.3236; m³
